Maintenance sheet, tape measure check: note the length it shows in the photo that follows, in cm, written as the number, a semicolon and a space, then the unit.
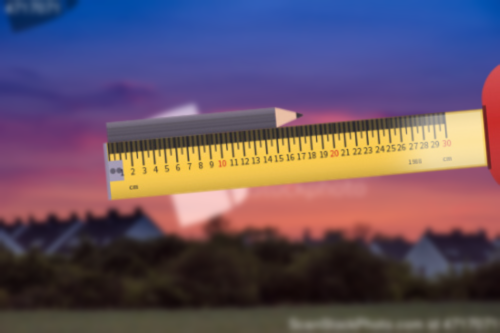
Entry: 17.5; cm
